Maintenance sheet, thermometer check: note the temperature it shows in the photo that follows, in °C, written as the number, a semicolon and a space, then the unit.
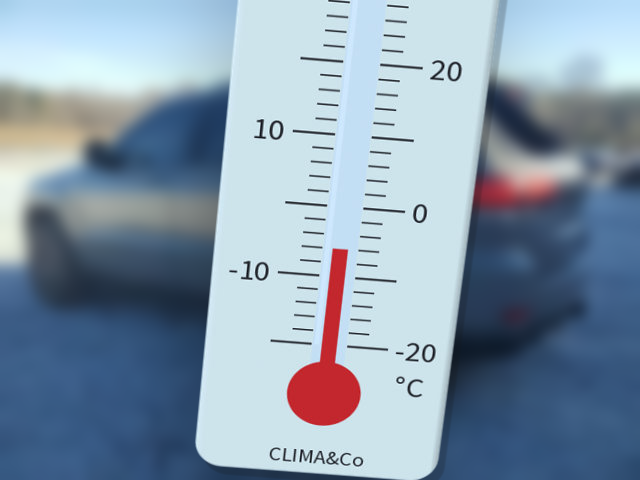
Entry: -6; °C
